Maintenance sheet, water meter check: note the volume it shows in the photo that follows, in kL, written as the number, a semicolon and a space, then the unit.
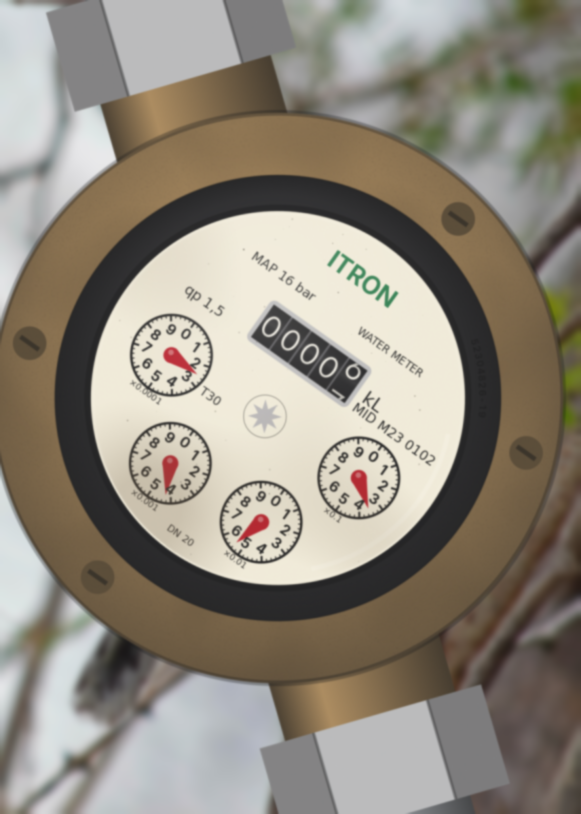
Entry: 6.3542; kL
